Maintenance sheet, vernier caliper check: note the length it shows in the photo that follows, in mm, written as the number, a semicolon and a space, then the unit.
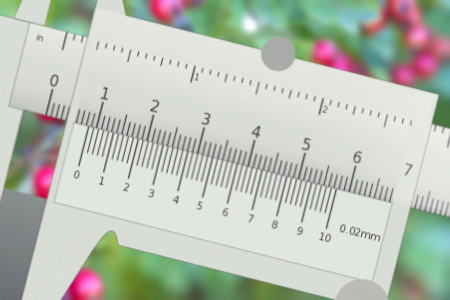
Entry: 8.5; mm
